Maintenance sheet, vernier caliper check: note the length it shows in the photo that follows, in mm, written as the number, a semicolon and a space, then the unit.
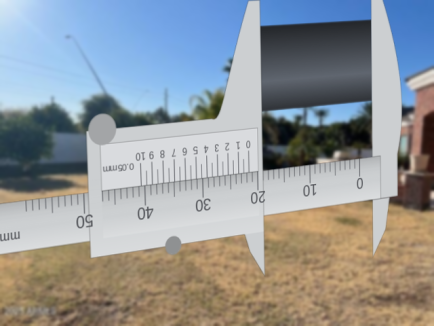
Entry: 21.6; mm
